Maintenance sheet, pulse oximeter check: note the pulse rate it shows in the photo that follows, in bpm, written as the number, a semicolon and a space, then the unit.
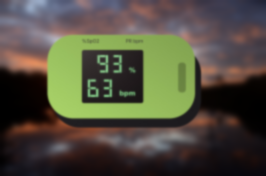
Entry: 63; bpm
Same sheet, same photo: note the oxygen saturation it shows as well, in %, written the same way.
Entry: 93; %
